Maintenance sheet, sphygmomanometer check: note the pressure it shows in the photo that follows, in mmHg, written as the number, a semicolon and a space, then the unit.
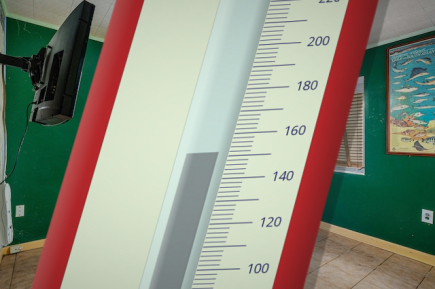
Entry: 152; mmHg
